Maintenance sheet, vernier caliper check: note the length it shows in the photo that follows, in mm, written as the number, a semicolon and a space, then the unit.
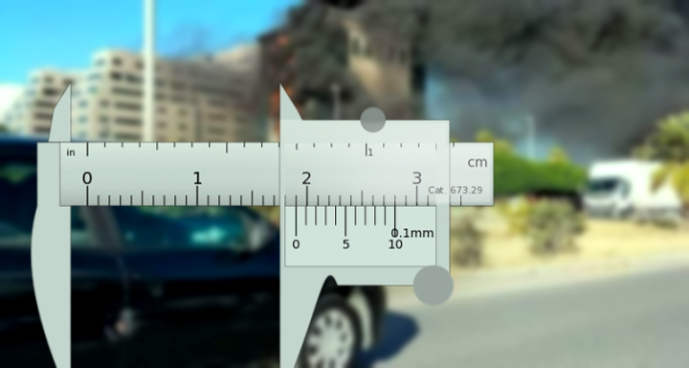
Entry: 19.0; mm
